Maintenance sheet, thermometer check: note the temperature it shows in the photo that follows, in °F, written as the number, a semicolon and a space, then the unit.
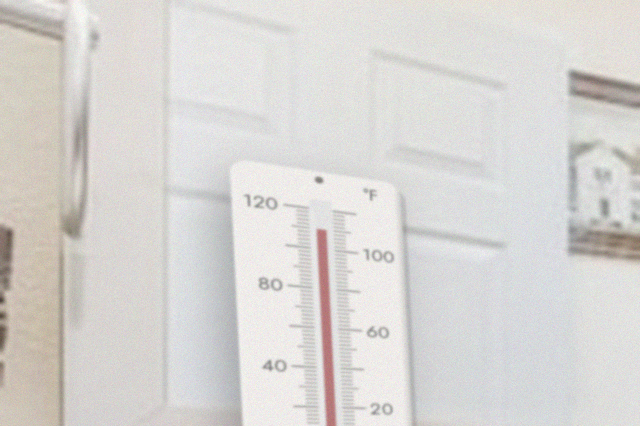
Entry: 110; °F
